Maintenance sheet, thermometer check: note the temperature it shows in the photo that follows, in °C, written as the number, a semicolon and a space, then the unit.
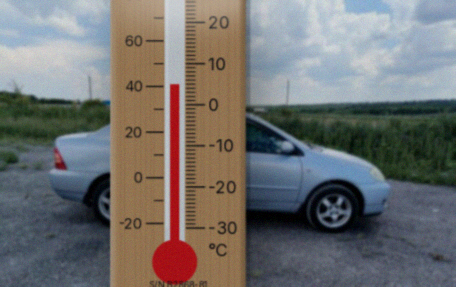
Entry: 5; °C
